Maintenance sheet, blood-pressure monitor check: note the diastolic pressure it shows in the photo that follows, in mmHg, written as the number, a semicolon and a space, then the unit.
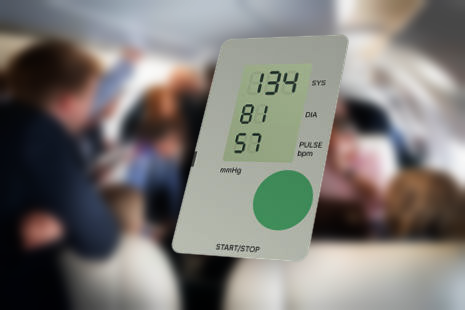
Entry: 81; mmHg
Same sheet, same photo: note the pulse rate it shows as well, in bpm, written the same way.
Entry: 57; bpm
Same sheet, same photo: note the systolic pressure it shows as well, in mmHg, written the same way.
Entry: 134; mmHg
